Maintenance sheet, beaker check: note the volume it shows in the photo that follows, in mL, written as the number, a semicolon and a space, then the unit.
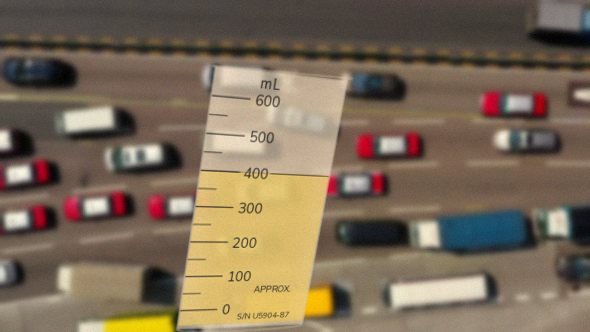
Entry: 400; mL
